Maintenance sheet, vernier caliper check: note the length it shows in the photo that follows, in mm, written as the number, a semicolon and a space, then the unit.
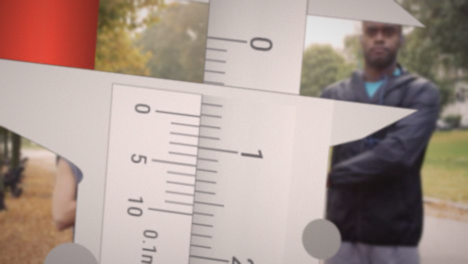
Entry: 7.2; mm
